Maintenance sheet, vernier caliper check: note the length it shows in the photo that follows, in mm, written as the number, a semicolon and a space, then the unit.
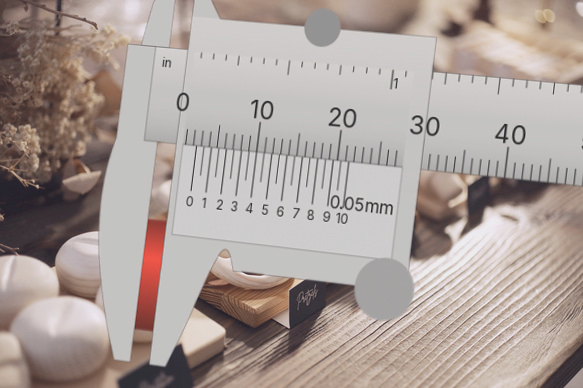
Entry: 2.4; mm
